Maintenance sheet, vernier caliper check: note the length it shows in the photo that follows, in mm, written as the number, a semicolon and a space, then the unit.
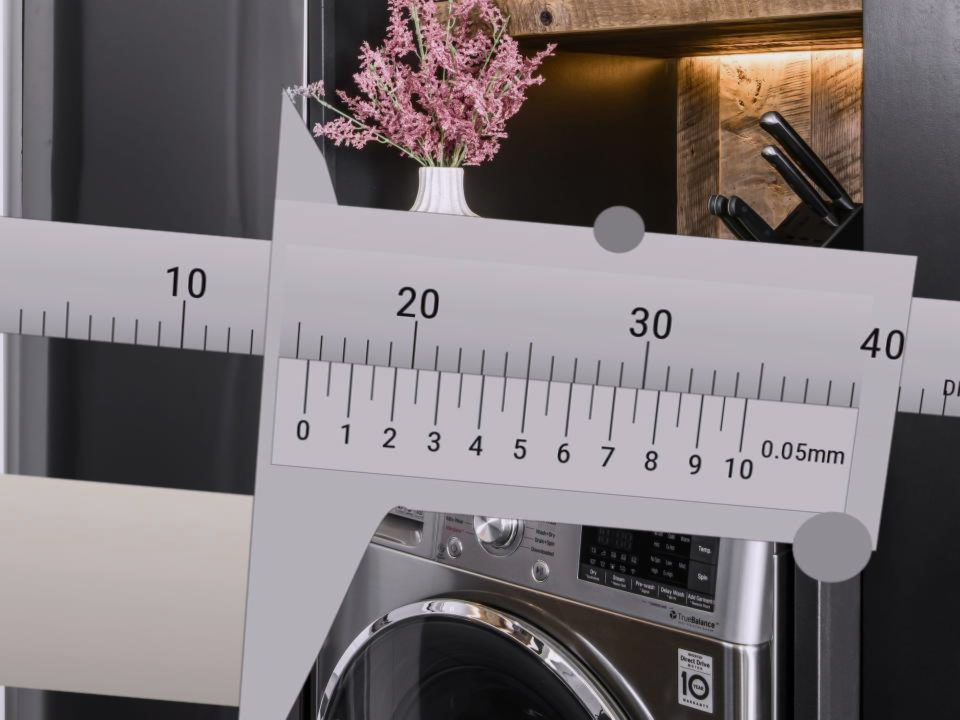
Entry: 15.5; mm
